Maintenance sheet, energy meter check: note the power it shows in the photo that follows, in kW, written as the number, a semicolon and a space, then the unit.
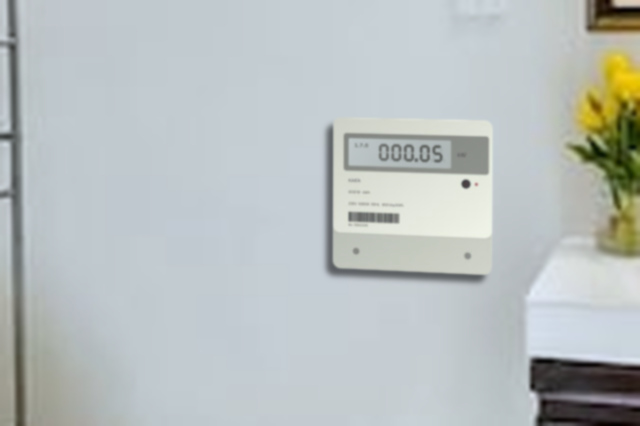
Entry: 0.05; kW
